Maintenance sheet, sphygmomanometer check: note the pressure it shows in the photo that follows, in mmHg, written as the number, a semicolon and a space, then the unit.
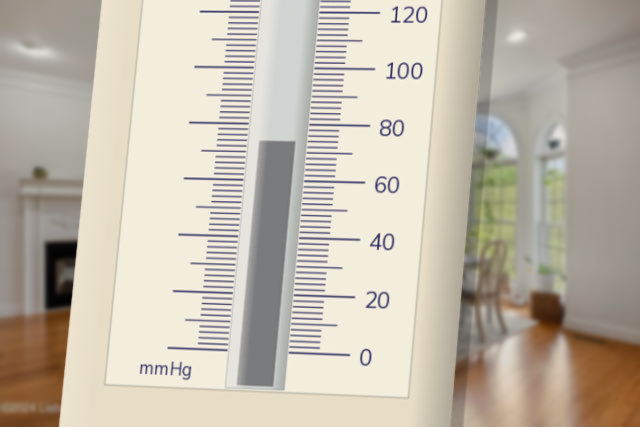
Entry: 74; mmHg
